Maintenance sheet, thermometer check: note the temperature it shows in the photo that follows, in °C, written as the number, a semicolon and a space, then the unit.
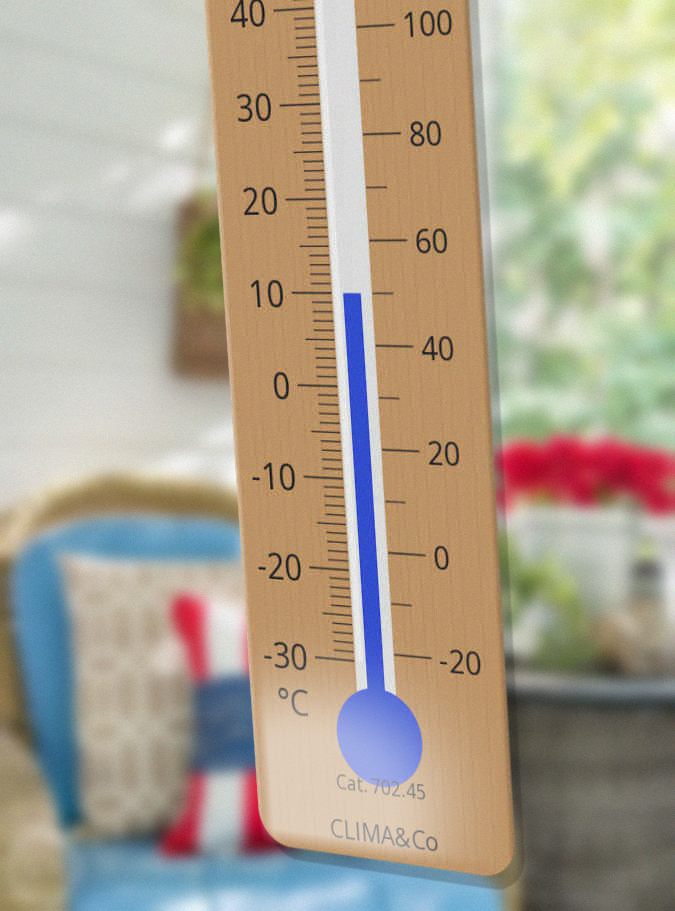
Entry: 10; °C
